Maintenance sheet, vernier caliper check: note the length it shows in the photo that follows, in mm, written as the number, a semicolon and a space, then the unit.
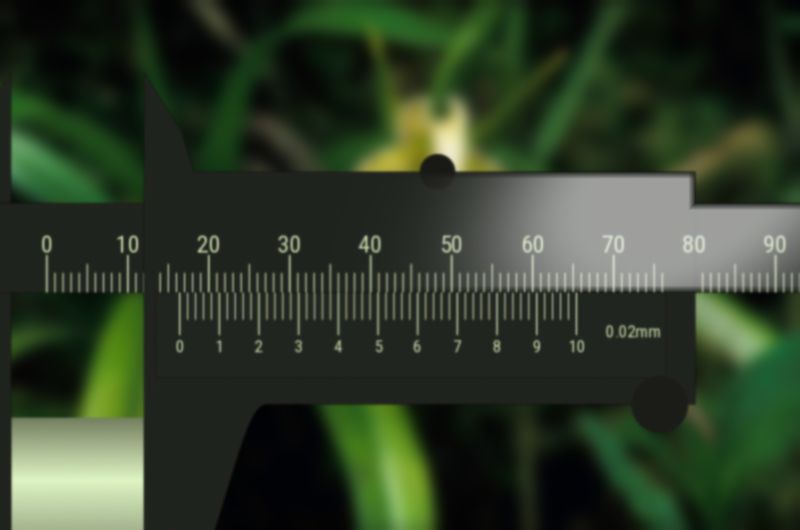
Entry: 16.4; mm
